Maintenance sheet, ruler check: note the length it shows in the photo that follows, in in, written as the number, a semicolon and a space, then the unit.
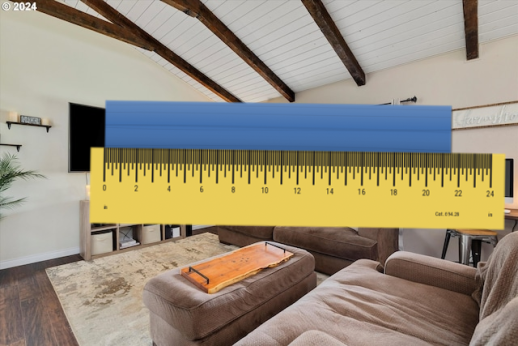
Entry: 21.5; in
